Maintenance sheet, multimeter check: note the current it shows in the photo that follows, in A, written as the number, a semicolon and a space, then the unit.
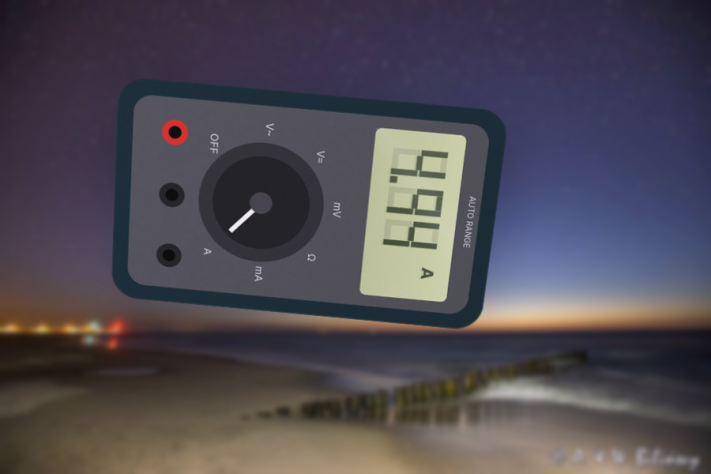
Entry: 4.94; A
